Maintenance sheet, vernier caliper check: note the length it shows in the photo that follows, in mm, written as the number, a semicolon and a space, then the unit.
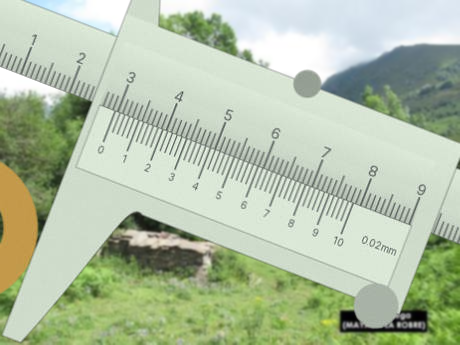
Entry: 29.5; mm
